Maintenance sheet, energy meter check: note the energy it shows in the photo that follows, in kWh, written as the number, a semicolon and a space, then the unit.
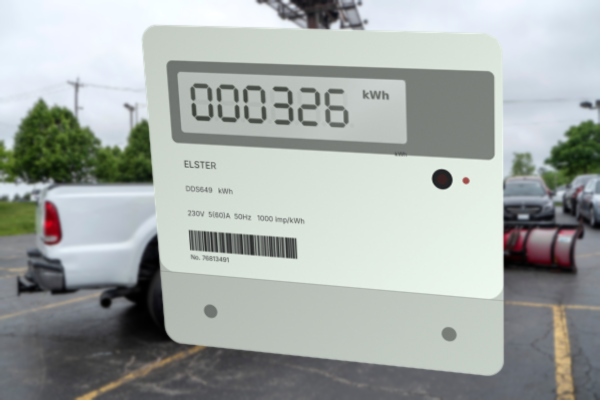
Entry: 326; kWh
